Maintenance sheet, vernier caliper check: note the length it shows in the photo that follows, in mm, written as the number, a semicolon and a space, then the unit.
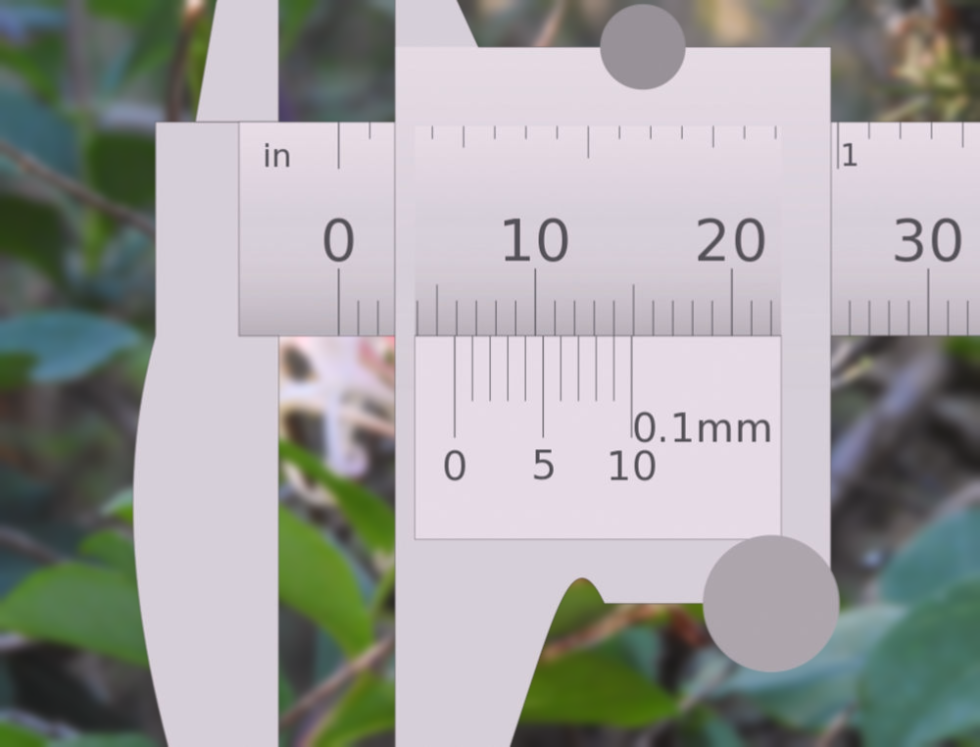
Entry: 5.9; mm
